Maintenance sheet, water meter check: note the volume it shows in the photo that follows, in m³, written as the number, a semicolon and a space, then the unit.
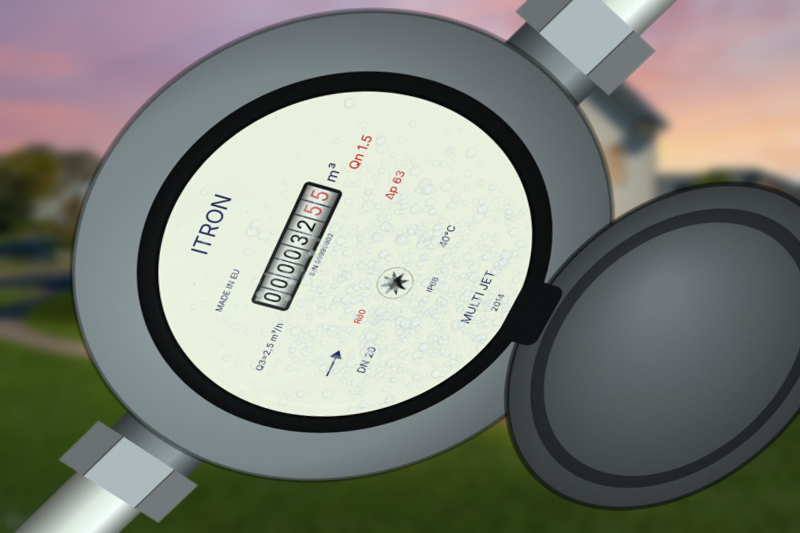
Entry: 32.55; m³
